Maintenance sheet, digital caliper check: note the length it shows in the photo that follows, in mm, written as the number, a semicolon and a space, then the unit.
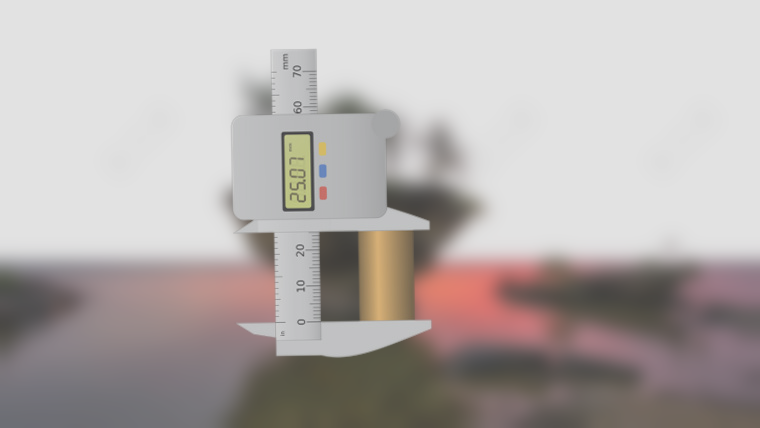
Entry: 25.07; mm
